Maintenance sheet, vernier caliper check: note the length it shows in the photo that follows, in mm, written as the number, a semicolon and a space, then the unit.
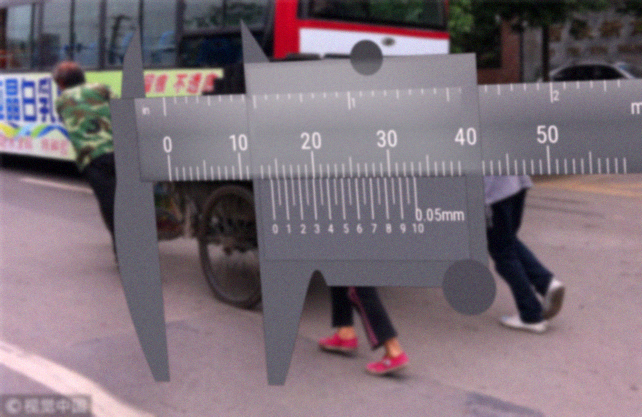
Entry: 14.2; mm
